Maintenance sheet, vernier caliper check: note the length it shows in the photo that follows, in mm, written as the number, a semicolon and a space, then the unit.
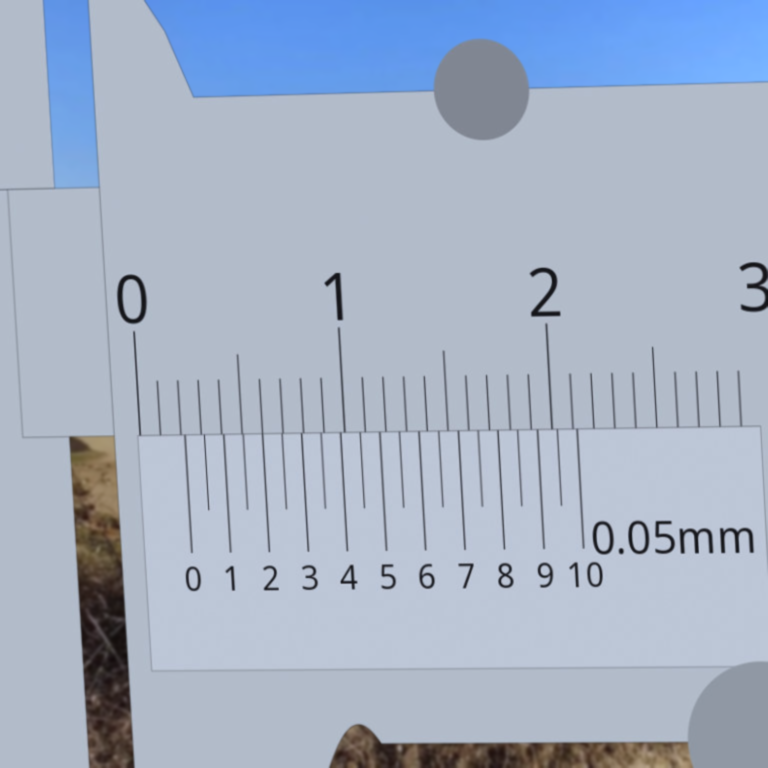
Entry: 2.2; mm
